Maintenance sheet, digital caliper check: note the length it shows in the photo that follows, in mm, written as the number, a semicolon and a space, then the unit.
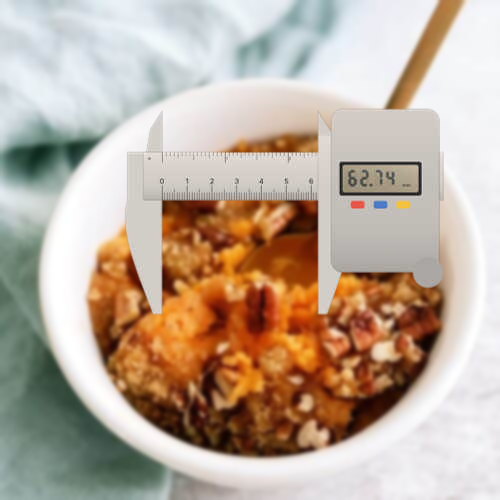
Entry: 62.74; mm
